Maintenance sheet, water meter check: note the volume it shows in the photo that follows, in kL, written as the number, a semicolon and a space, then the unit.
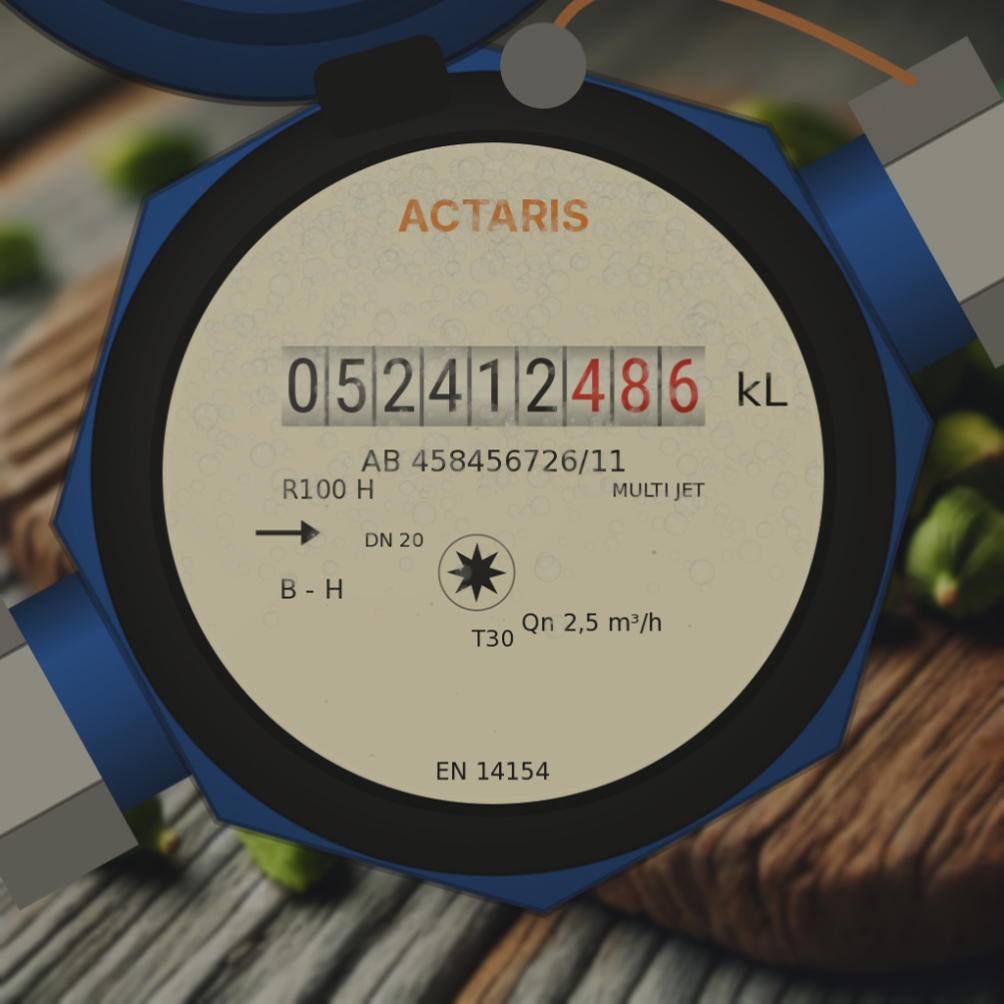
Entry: 52412.486; kL
